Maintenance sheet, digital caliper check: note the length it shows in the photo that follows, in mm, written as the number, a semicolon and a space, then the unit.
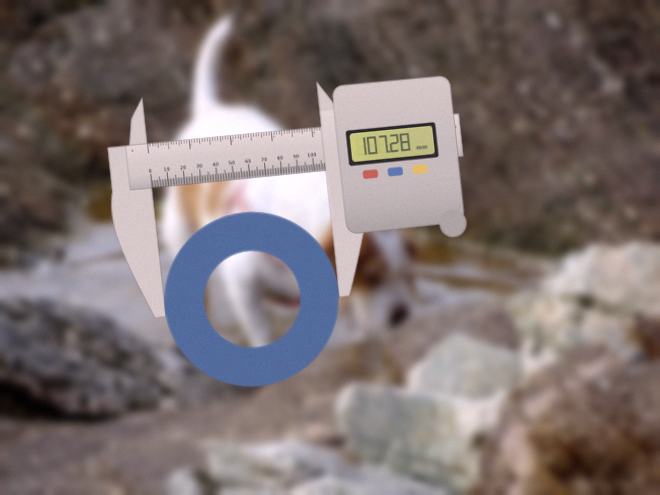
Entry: 107.28; mm
